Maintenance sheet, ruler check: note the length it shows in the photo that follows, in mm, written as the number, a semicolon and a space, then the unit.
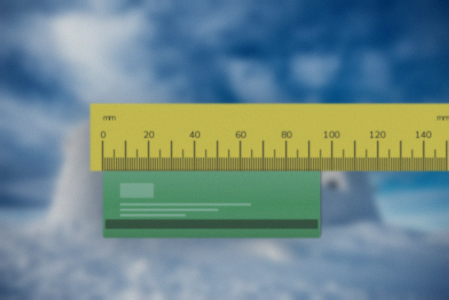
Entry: 95; mm
